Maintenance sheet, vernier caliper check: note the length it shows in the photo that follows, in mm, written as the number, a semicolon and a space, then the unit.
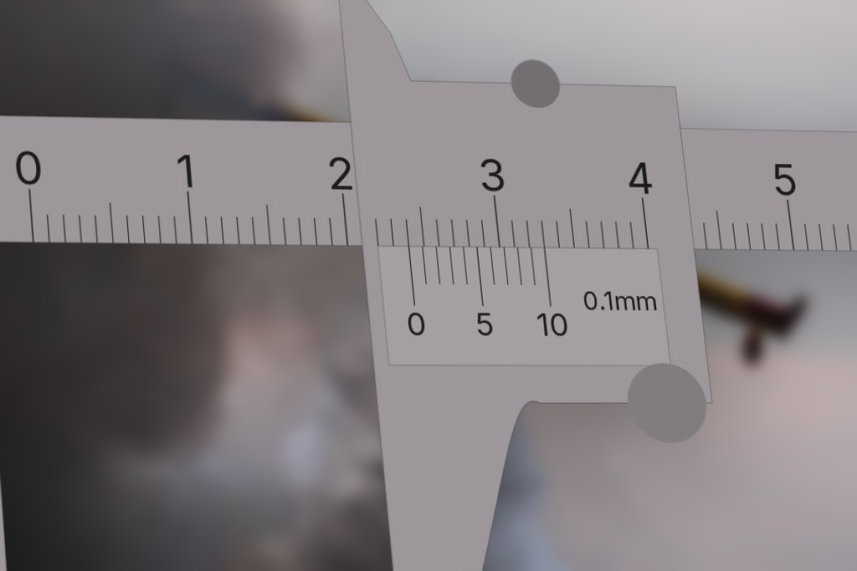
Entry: 24.0; mm
